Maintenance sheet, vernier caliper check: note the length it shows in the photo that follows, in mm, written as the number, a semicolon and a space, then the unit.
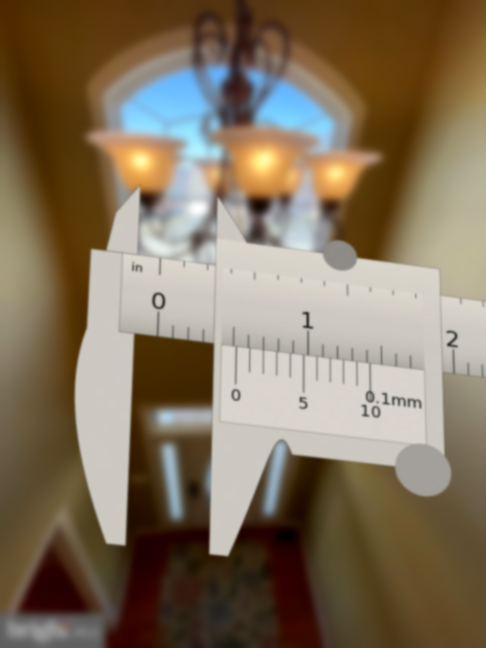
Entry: 5.2; mm
